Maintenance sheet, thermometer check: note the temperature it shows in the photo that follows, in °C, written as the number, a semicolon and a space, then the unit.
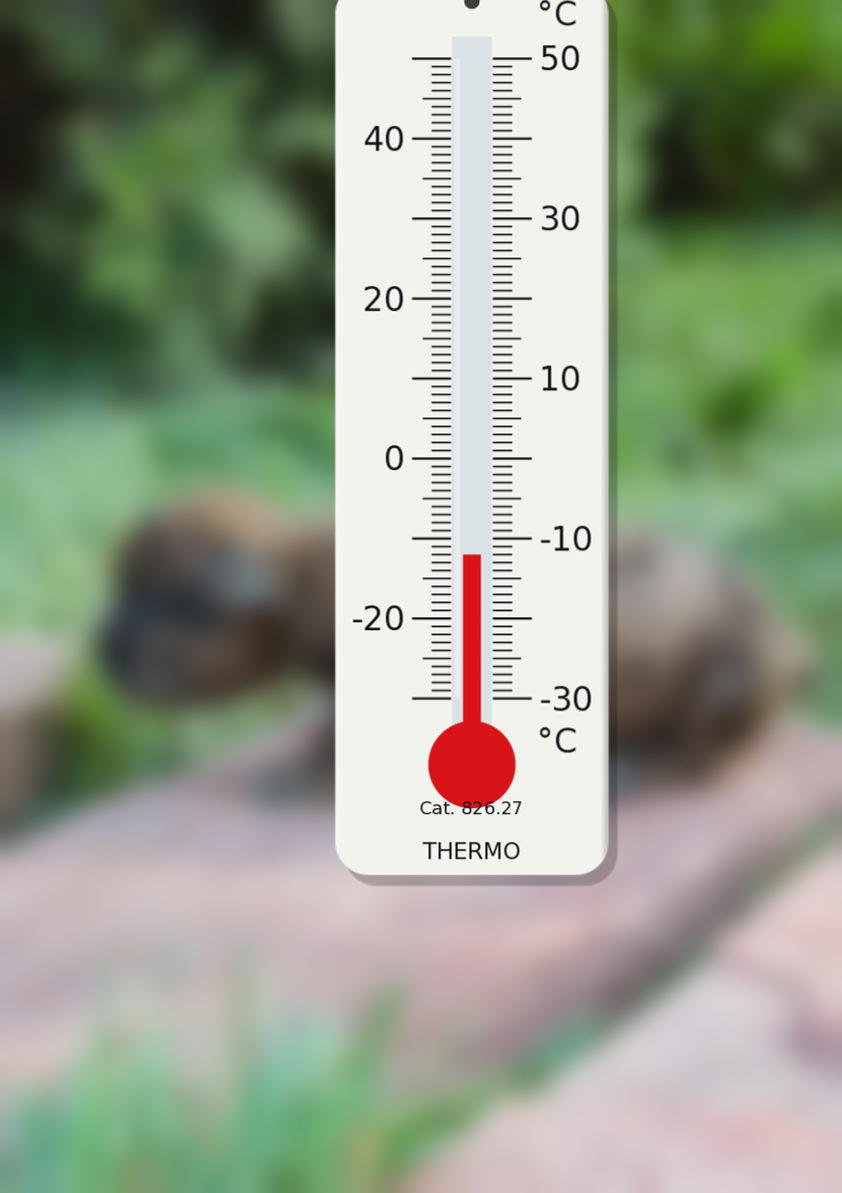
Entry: -12; °C
